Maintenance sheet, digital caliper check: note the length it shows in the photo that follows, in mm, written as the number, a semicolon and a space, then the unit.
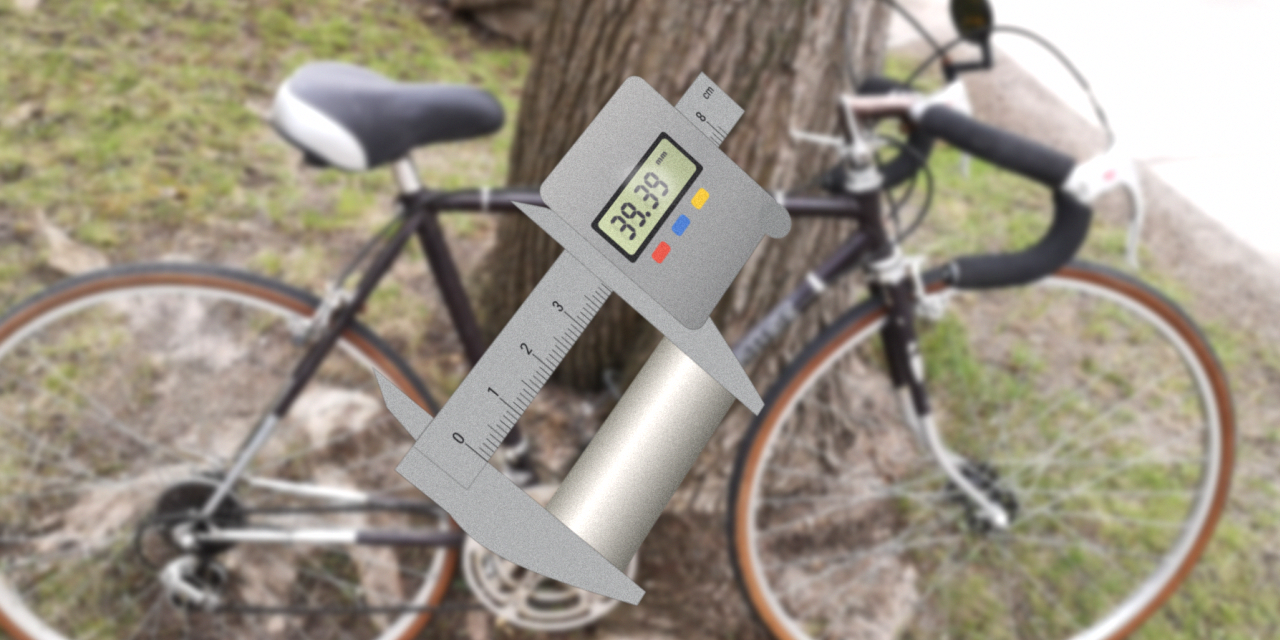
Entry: 39.39; mm
